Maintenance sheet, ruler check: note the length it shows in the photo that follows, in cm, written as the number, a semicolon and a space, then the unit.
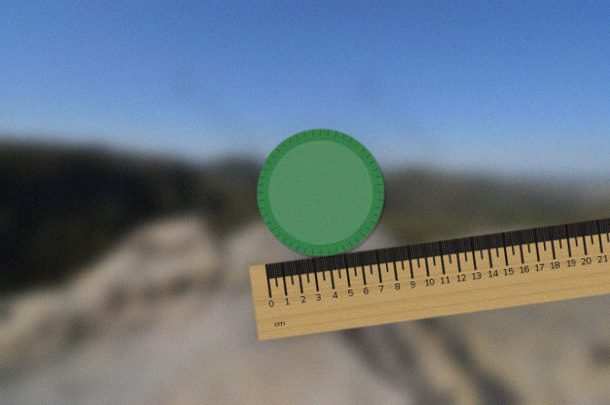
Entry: 8; cm
